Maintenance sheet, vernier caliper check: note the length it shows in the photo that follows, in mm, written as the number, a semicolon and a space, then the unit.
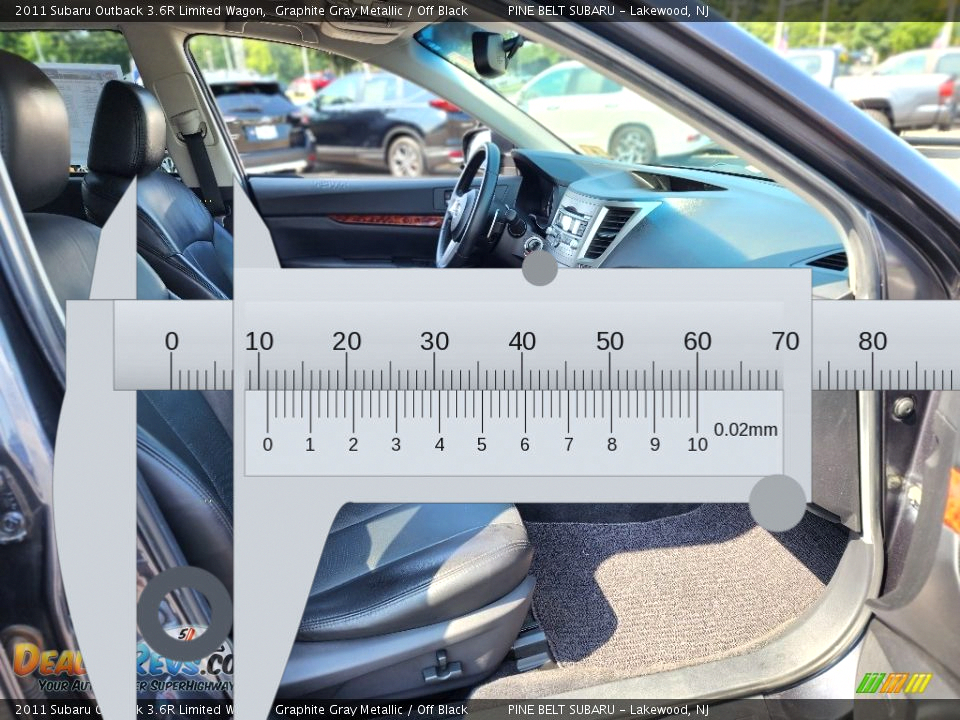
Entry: 11.0; mm
